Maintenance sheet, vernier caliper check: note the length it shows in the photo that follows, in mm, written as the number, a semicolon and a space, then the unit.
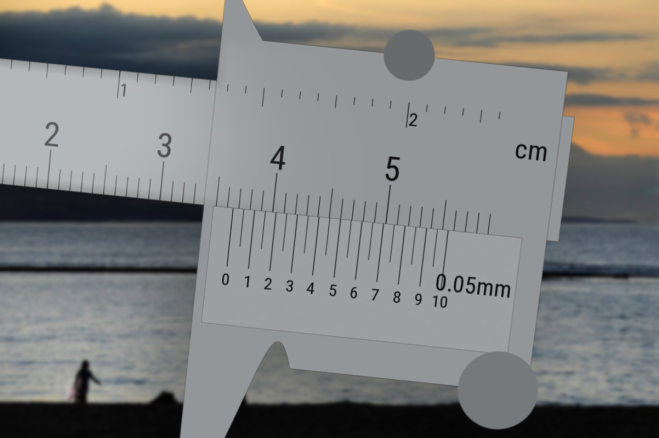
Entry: 36.5; mm
